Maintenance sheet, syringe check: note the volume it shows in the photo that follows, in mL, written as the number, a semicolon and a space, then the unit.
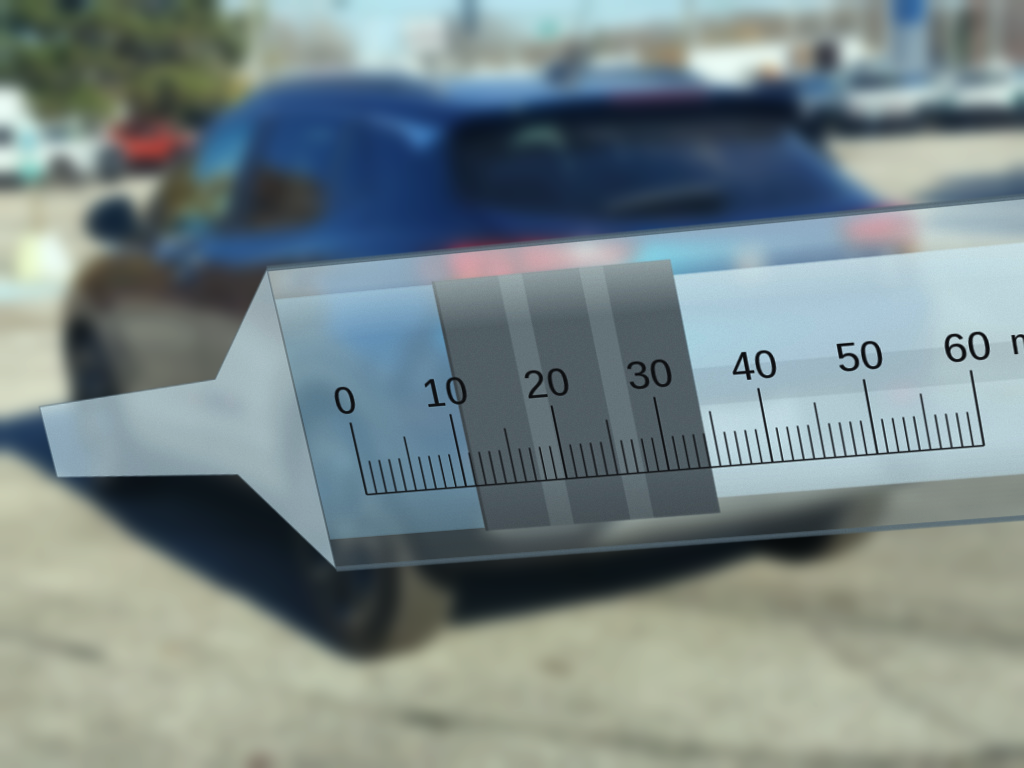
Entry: 11; mL
